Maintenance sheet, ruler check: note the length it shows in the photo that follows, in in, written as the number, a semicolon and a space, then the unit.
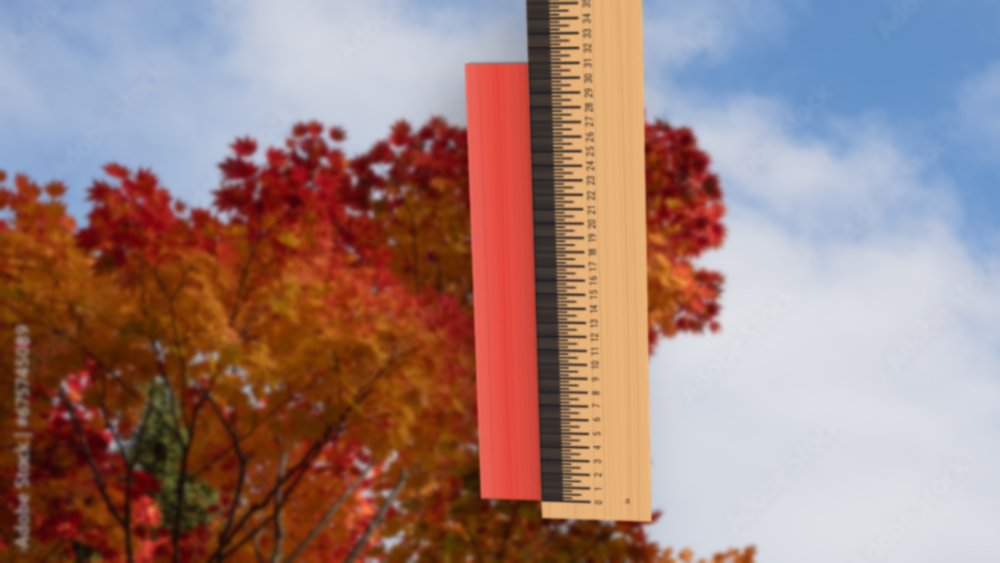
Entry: 31; in
